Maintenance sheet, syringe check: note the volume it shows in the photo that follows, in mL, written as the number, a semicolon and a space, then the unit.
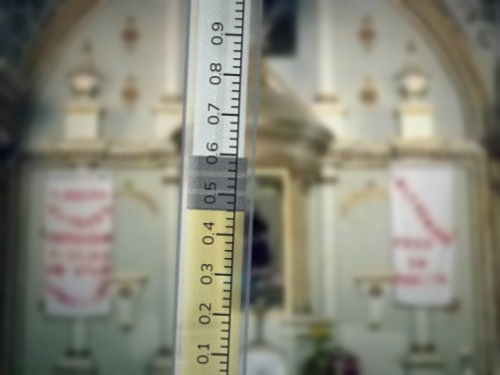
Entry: 0.46; mL
